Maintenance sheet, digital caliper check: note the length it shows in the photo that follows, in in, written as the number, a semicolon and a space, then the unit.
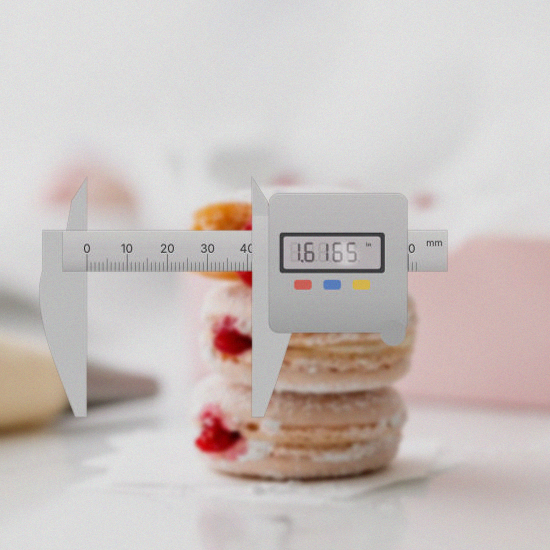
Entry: 1.6165; in
